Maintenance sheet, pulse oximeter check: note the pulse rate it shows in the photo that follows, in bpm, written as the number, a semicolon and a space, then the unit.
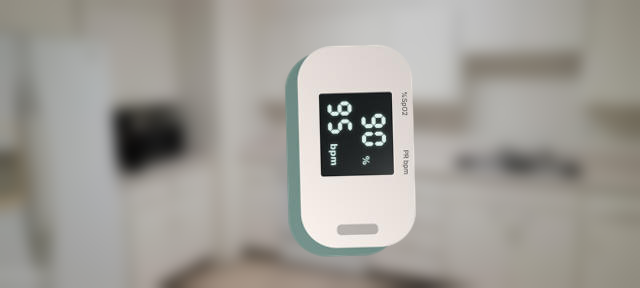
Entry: 95; bpm
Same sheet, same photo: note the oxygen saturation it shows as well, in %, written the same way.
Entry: 90; %
